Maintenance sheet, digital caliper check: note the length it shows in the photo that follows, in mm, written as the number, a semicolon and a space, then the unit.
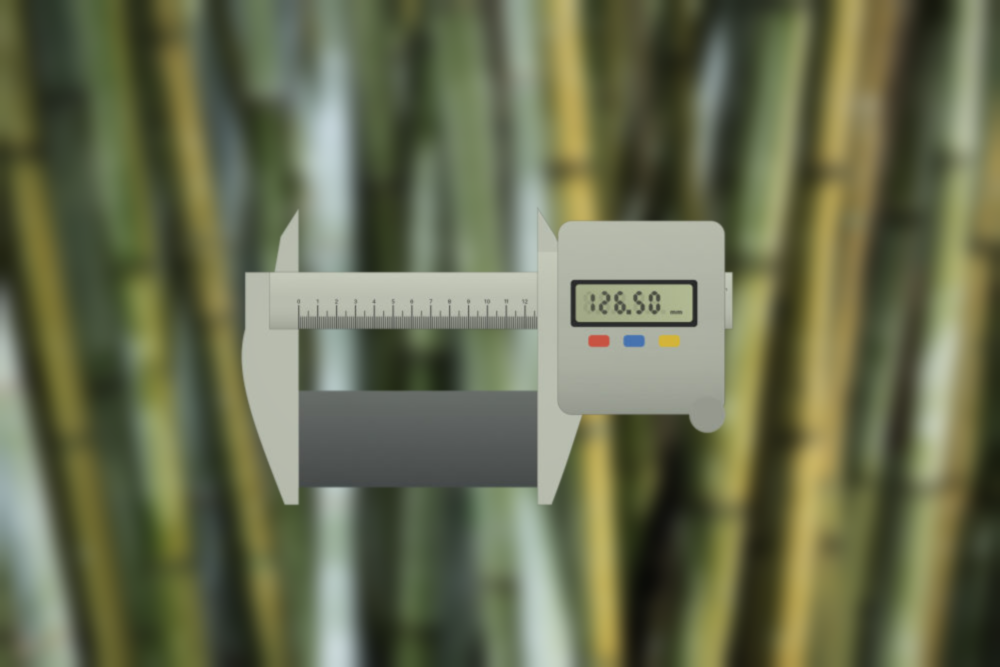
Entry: 126.50; mm
